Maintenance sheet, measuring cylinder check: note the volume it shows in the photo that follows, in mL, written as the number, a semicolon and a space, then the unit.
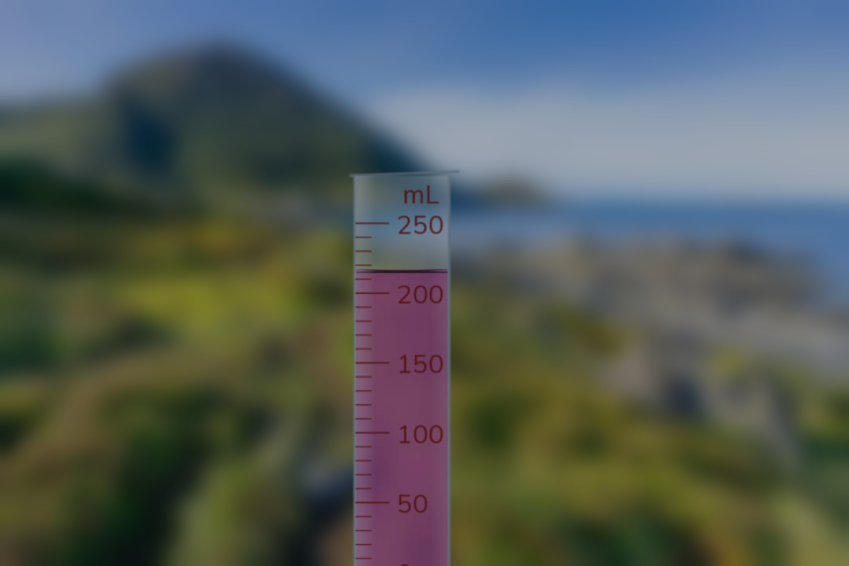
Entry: 215; mL
